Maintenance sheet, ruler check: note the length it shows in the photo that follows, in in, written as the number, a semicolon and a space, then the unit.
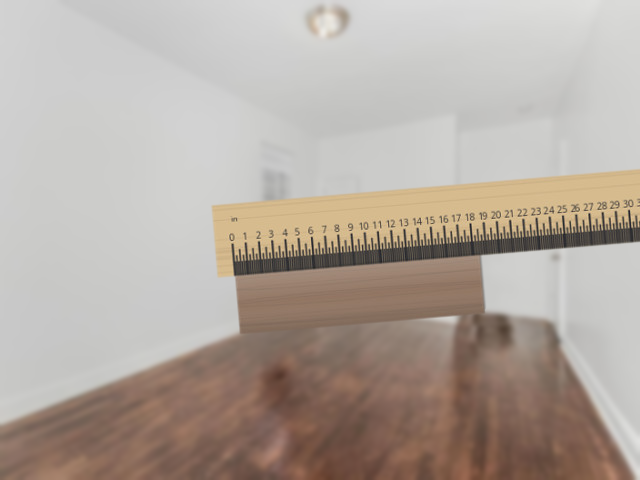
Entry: 18.5; in
